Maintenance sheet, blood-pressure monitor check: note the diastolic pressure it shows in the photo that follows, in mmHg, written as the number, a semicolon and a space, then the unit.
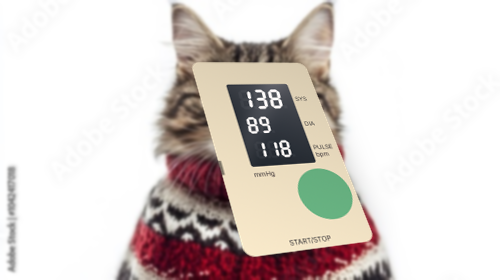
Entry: 89; mmHg
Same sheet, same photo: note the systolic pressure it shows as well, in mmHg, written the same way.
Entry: 138; mmHg
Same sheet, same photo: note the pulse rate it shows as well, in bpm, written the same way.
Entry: 118; bpm
